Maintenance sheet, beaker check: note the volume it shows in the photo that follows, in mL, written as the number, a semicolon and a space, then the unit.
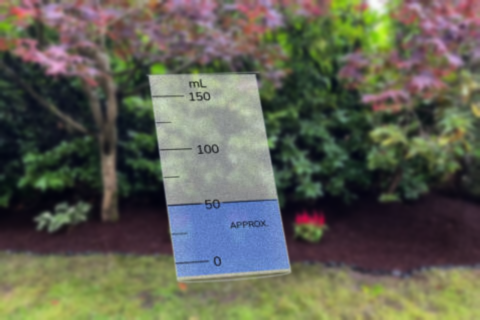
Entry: 50; mL
